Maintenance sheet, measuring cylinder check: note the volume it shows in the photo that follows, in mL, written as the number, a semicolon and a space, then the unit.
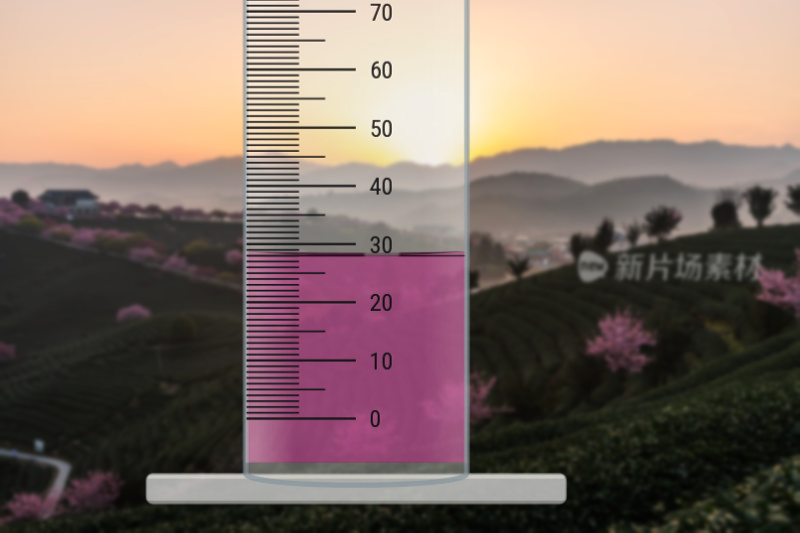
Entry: 28; mL
